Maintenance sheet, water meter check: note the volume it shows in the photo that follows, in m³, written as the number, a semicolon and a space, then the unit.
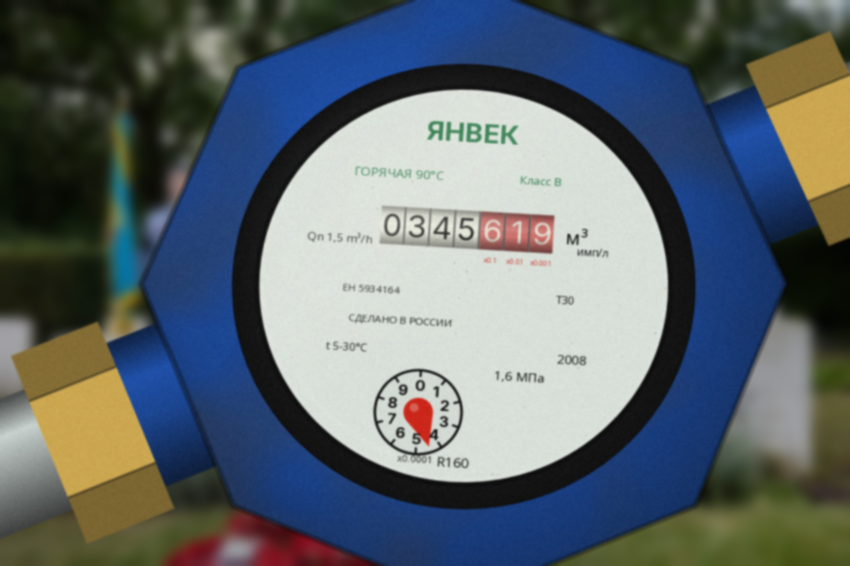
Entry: 345.6194; m³
